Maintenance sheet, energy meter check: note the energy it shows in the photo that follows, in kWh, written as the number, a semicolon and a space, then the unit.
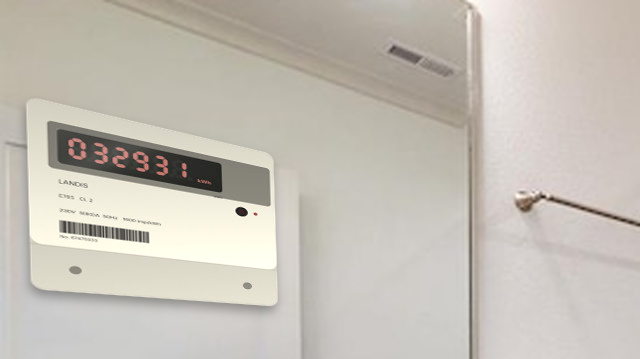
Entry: 32931; kWh
